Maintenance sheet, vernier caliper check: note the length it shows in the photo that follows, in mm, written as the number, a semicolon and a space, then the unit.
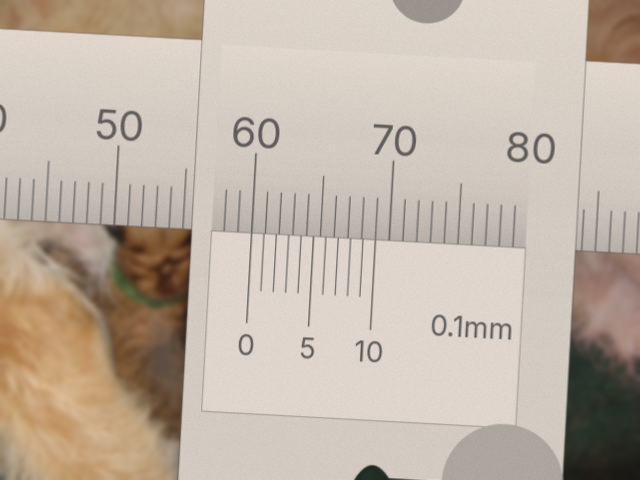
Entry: 60.0; mm
